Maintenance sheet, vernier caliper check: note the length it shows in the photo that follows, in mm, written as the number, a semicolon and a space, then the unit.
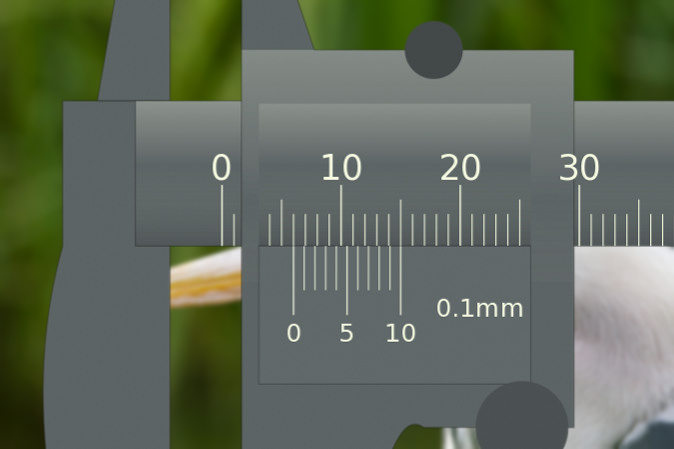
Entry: 6.0; mm
